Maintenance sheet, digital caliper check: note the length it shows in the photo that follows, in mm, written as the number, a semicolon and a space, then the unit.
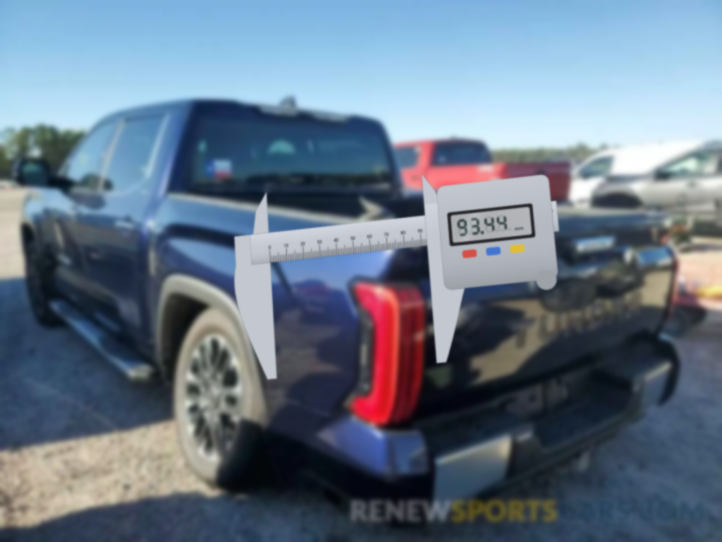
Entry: 93.44; mm
